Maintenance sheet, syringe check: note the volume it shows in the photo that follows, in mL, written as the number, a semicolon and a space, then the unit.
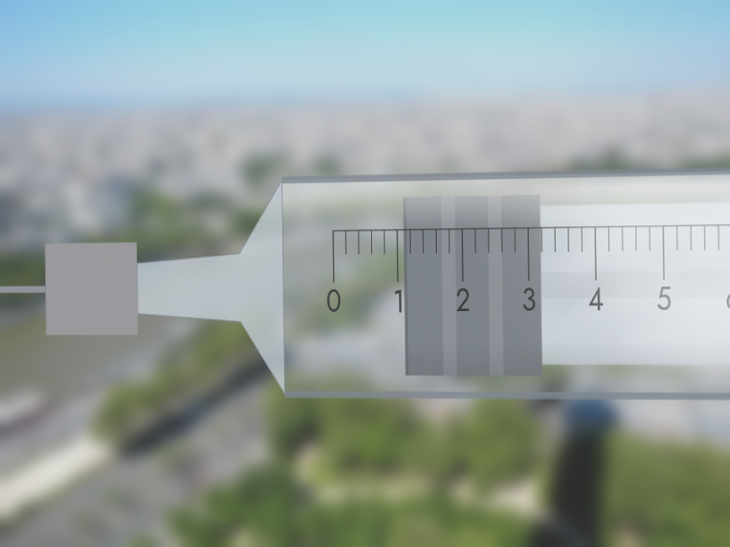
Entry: 1.1; mL
